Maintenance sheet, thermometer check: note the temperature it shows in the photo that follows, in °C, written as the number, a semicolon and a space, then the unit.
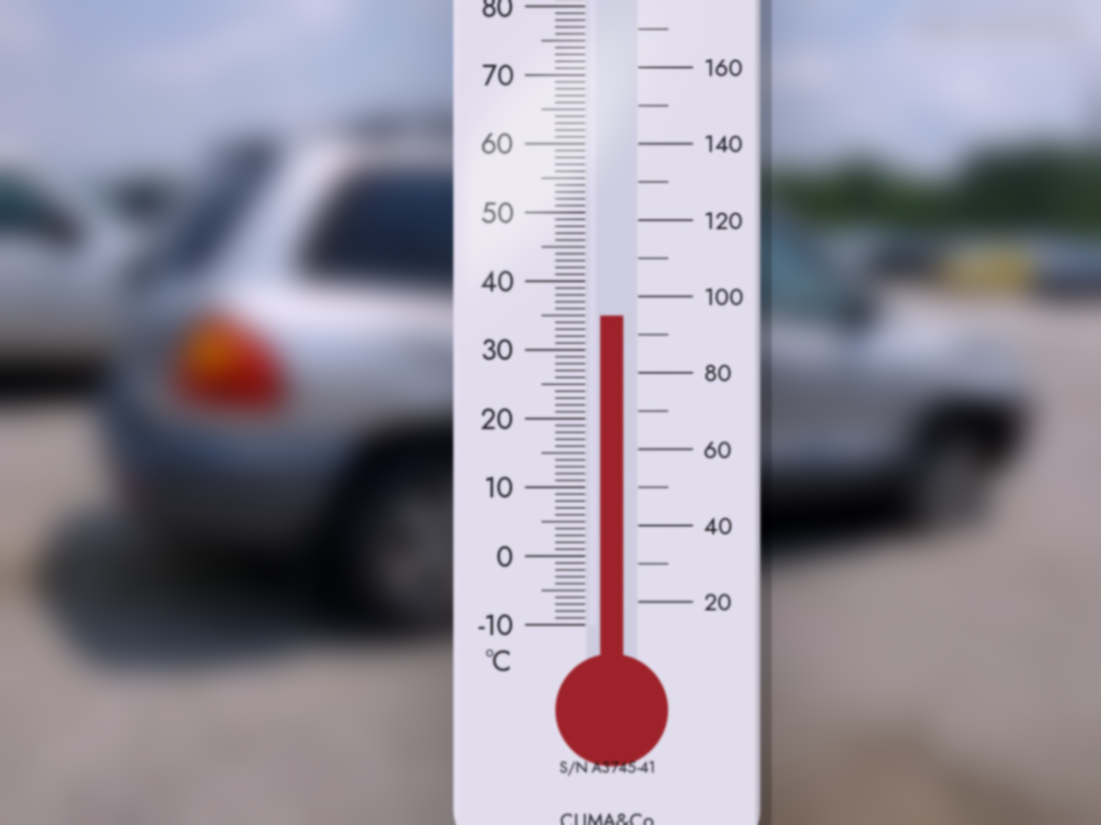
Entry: 35; °C
